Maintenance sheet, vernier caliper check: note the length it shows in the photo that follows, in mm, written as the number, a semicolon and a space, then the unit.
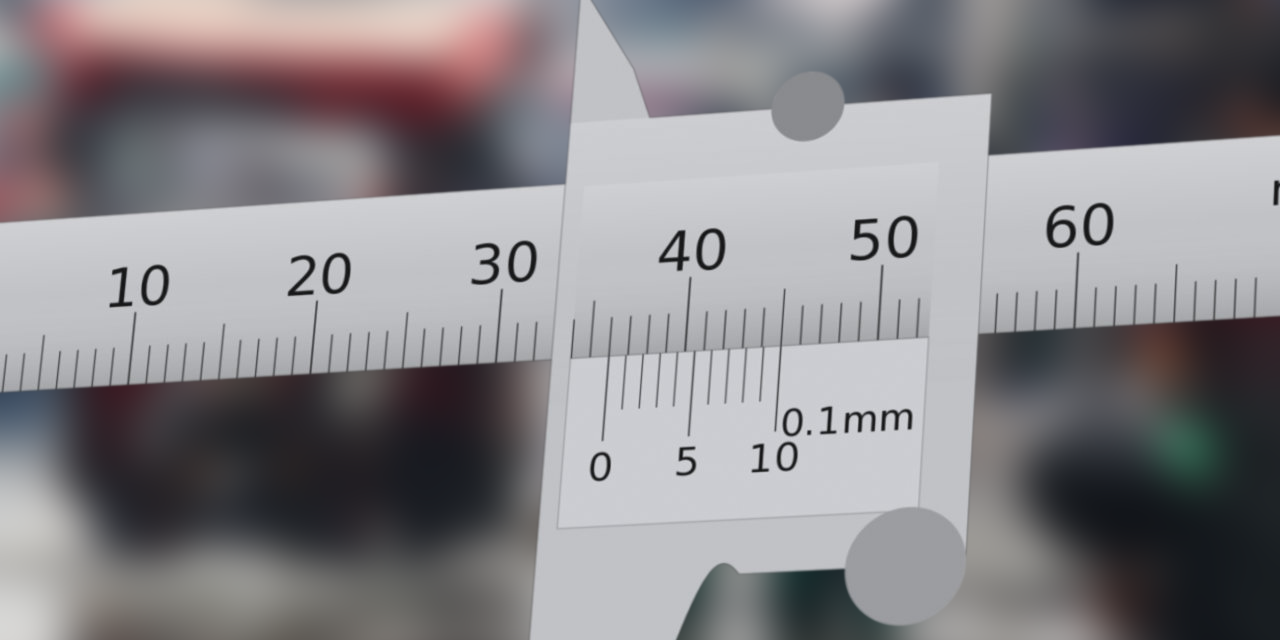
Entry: 36.0; mm
